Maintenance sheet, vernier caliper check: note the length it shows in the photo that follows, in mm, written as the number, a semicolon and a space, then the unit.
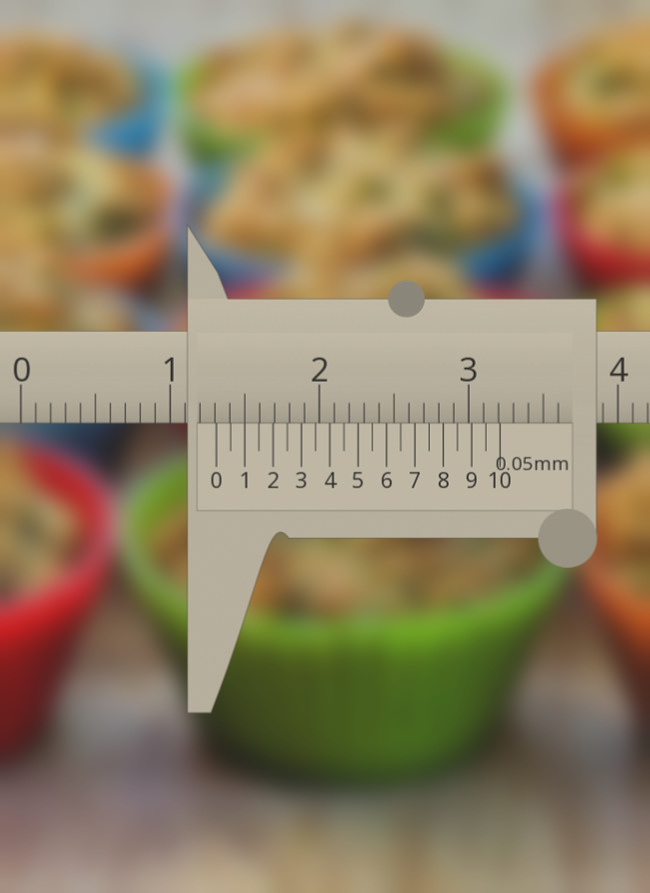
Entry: 13.1; mm
